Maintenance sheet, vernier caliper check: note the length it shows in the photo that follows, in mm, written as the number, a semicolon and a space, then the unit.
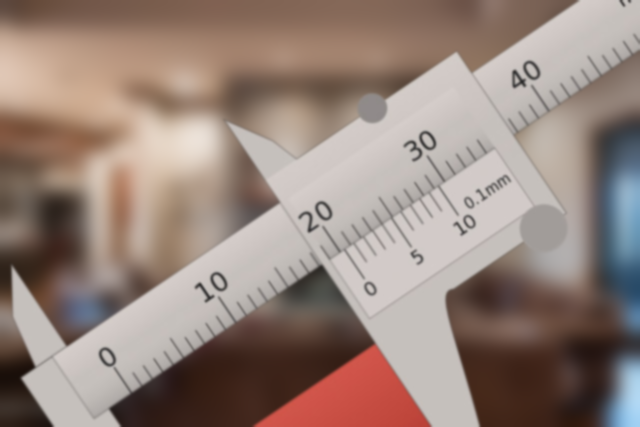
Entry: 20.4; mm
